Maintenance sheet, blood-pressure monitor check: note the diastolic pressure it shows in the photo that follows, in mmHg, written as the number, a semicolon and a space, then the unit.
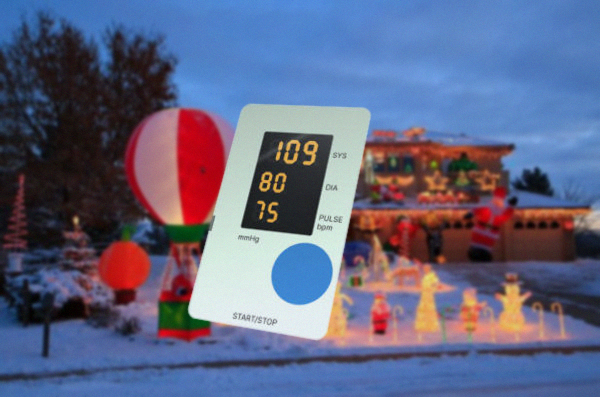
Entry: 80; mmHg
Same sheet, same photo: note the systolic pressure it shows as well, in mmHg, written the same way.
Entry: 109; mmHg
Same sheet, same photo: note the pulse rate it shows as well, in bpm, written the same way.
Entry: 75; bpm
